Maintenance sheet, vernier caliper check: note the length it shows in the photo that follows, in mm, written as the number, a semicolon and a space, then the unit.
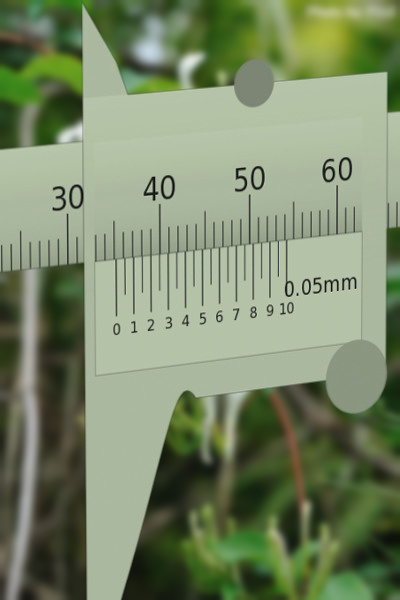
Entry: 35.2; mm
